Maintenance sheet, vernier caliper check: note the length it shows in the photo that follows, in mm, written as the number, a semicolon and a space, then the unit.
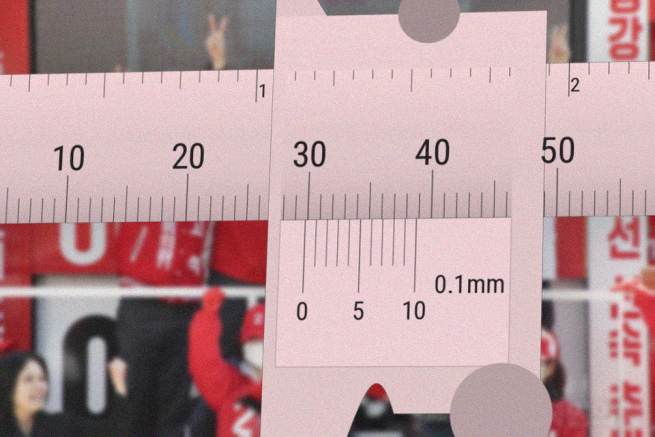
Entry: 29.8; mm
